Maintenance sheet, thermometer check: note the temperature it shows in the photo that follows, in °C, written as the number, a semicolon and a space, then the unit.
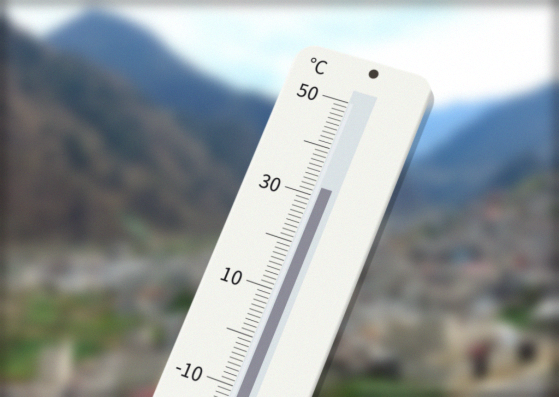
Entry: 32; °C
